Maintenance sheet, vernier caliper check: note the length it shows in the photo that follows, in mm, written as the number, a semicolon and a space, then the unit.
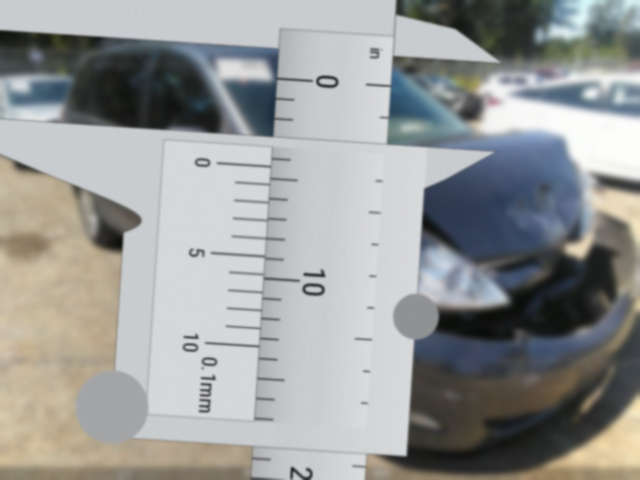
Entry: 4.4; mm
